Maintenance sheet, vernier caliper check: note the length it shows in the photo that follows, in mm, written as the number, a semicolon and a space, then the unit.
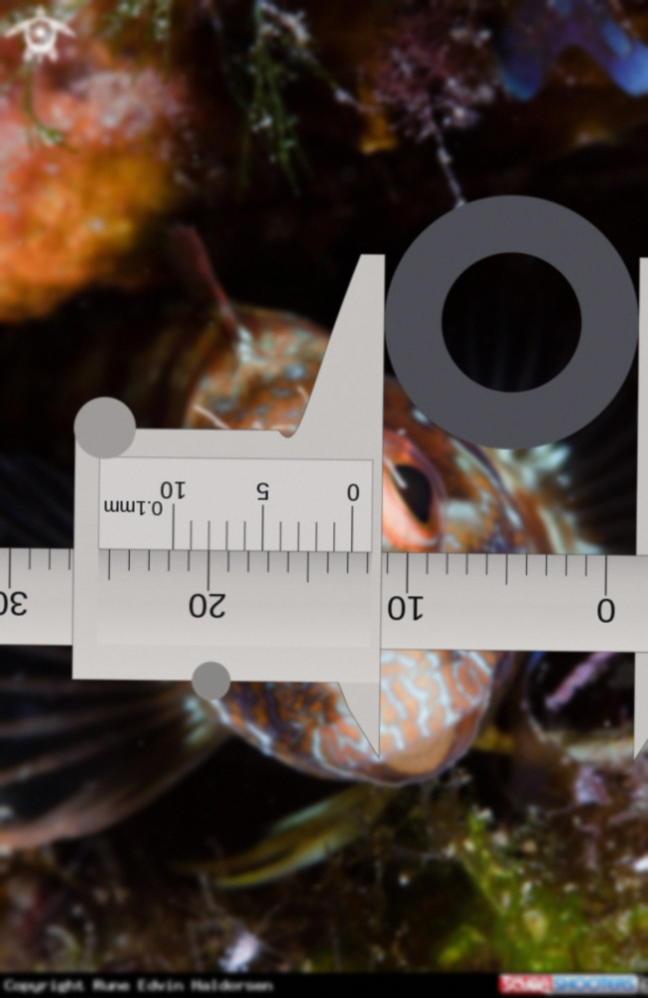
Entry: 12.8; mm
